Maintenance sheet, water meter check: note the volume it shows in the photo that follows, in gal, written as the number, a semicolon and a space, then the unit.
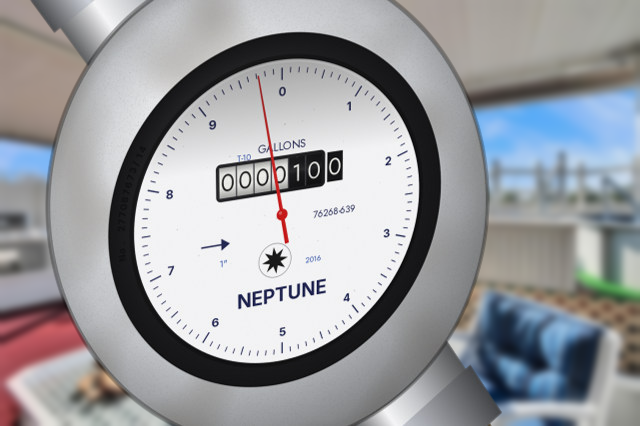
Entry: 99.7; gal
